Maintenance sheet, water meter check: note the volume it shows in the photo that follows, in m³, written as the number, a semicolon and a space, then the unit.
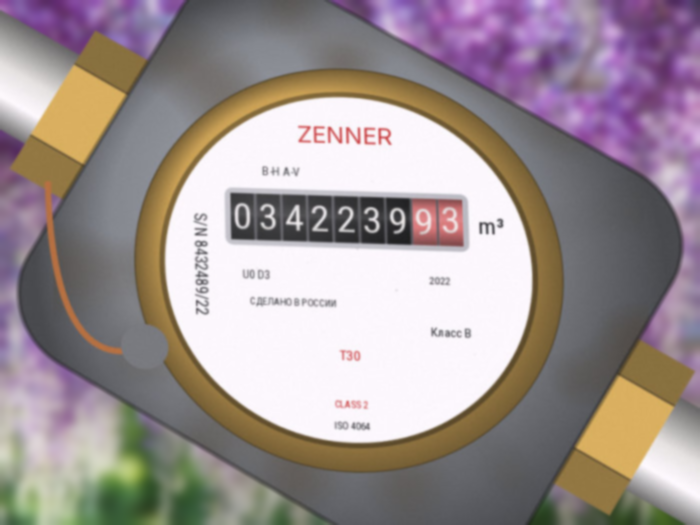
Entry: 342239.93; m³
